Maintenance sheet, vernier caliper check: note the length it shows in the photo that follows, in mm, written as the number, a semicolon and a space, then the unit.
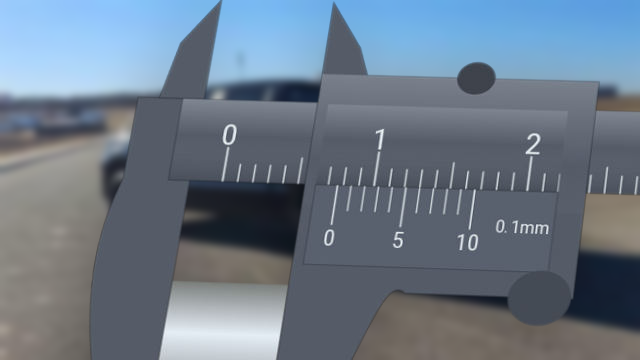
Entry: 7.6; mm
